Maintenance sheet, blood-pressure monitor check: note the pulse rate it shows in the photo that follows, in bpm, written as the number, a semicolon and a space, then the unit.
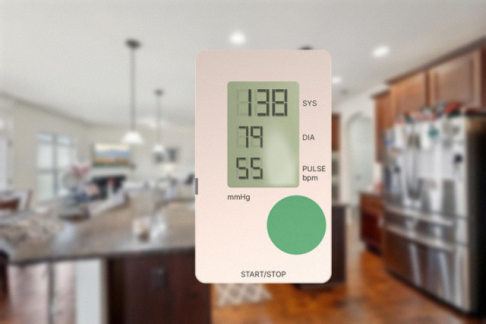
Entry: 55; bpm
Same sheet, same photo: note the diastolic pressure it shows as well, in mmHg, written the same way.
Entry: 79; mmHg
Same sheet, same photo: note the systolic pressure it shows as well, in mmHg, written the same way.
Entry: 138; mmHg
